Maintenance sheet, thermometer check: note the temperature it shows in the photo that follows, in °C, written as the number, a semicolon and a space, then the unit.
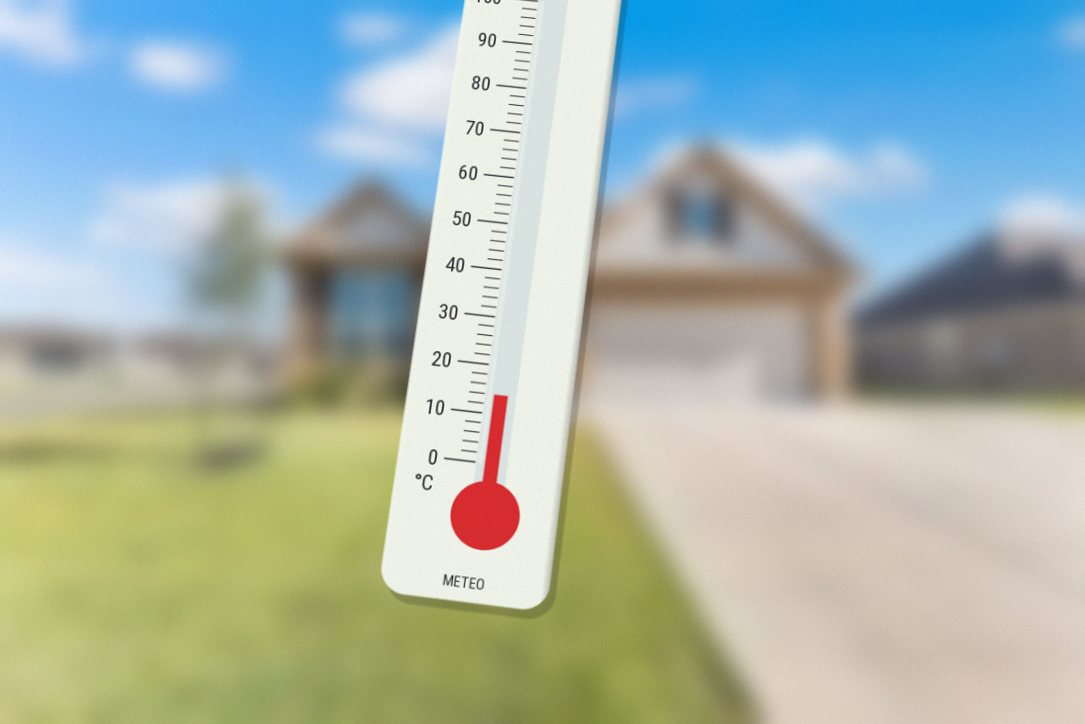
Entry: 14; °C
